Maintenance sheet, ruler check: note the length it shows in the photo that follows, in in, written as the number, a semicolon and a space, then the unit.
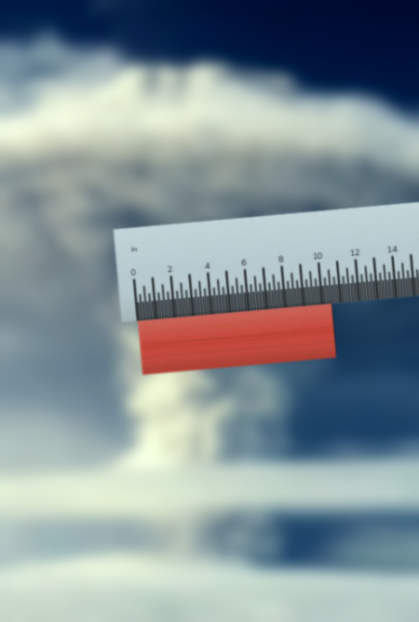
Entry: 10.5; in
